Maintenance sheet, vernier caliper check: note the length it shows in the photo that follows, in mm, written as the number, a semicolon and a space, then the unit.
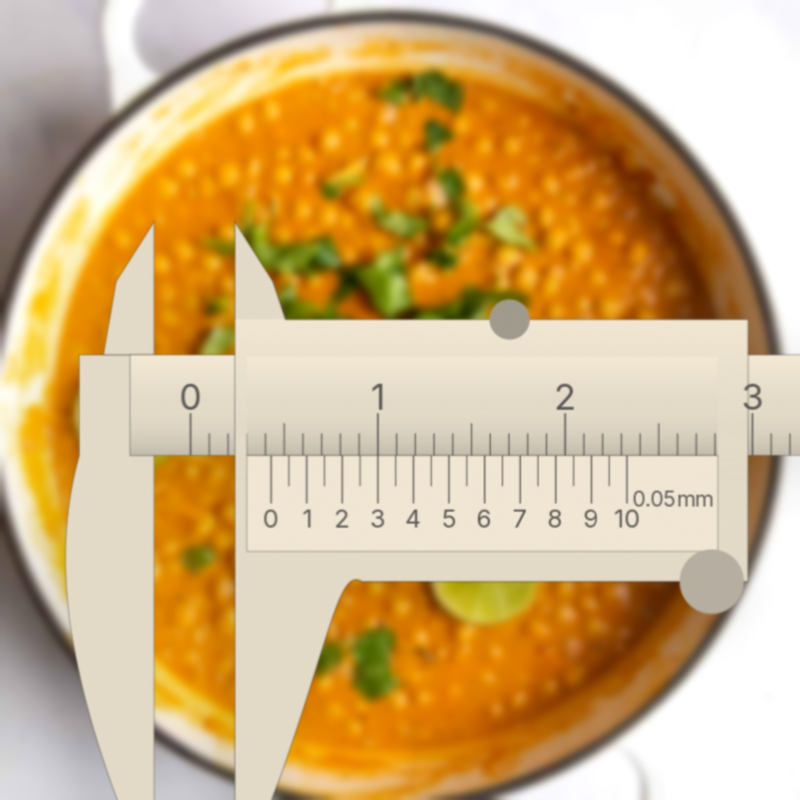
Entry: 4.3; mm
